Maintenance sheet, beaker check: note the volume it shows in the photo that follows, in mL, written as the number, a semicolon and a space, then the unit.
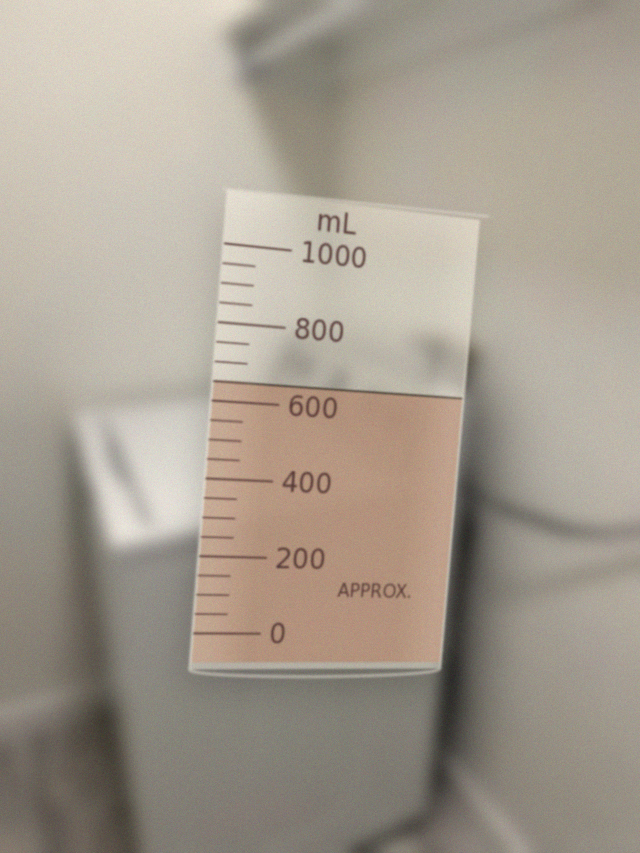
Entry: 650; mL
